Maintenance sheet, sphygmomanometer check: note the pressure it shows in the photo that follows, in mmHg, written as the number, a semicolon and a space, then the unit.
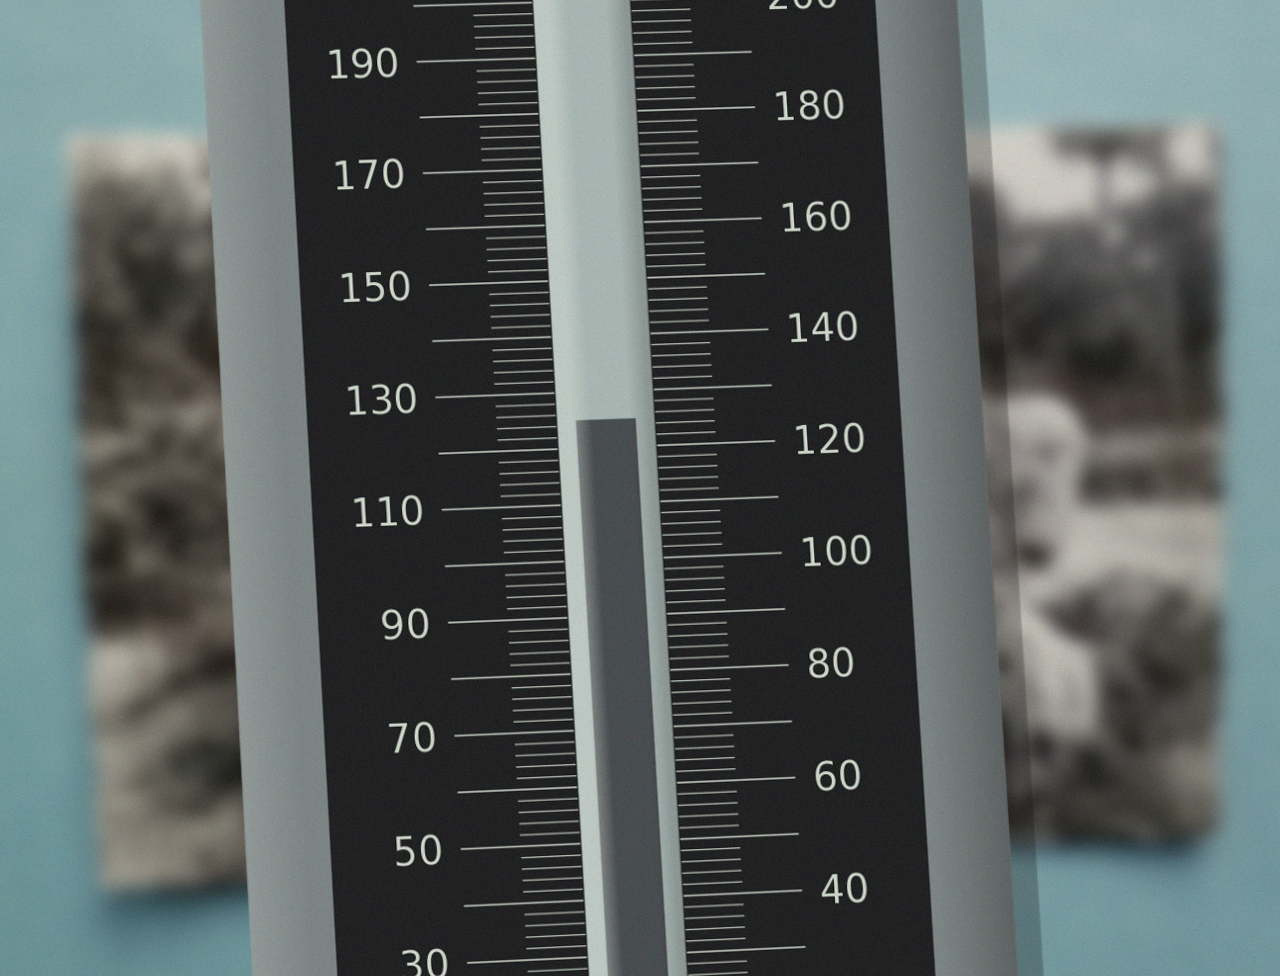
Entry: 125; mmHg
